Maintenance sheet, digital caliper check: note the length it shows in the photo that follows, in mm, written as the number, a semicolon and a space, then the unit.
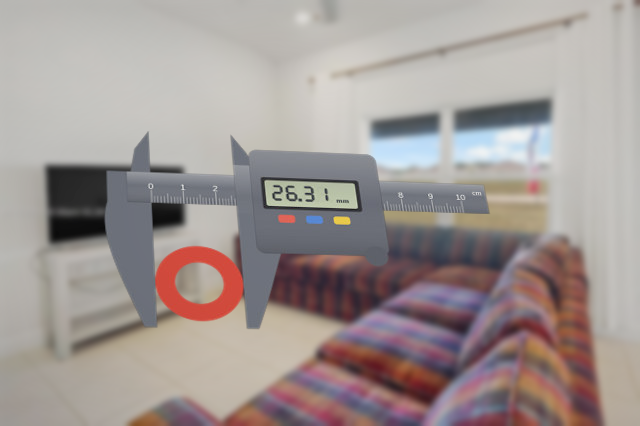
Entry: 26.31; mm
